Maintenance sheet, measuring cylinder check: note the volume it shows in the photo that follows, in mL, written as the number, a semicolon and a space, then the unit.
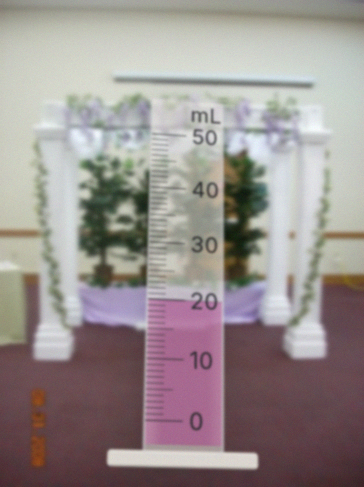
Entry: 20; mL
